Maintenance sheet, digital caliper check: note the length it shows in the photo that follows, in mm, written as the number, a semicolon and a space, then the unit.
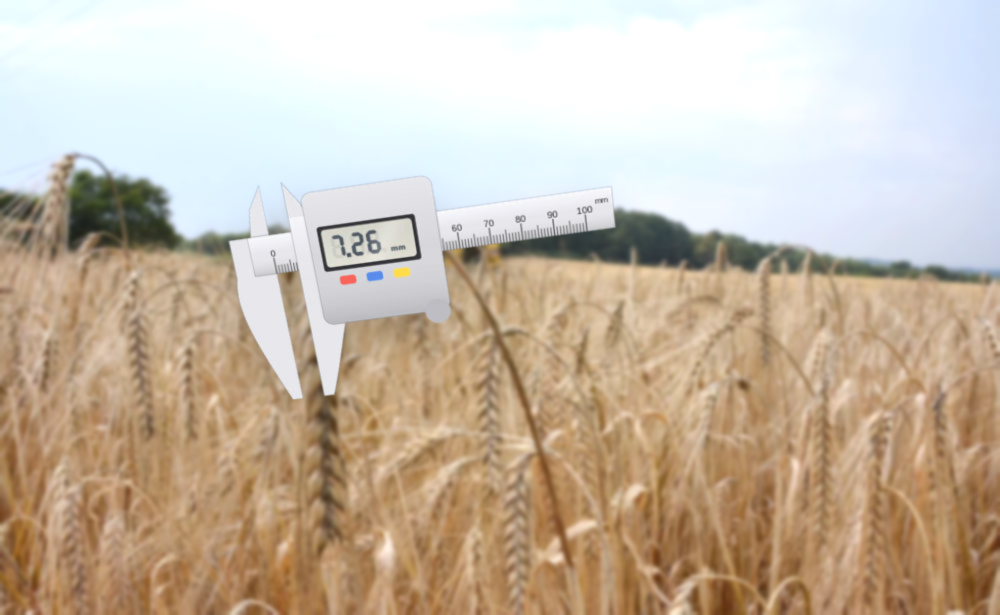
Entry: 7.26; mm
